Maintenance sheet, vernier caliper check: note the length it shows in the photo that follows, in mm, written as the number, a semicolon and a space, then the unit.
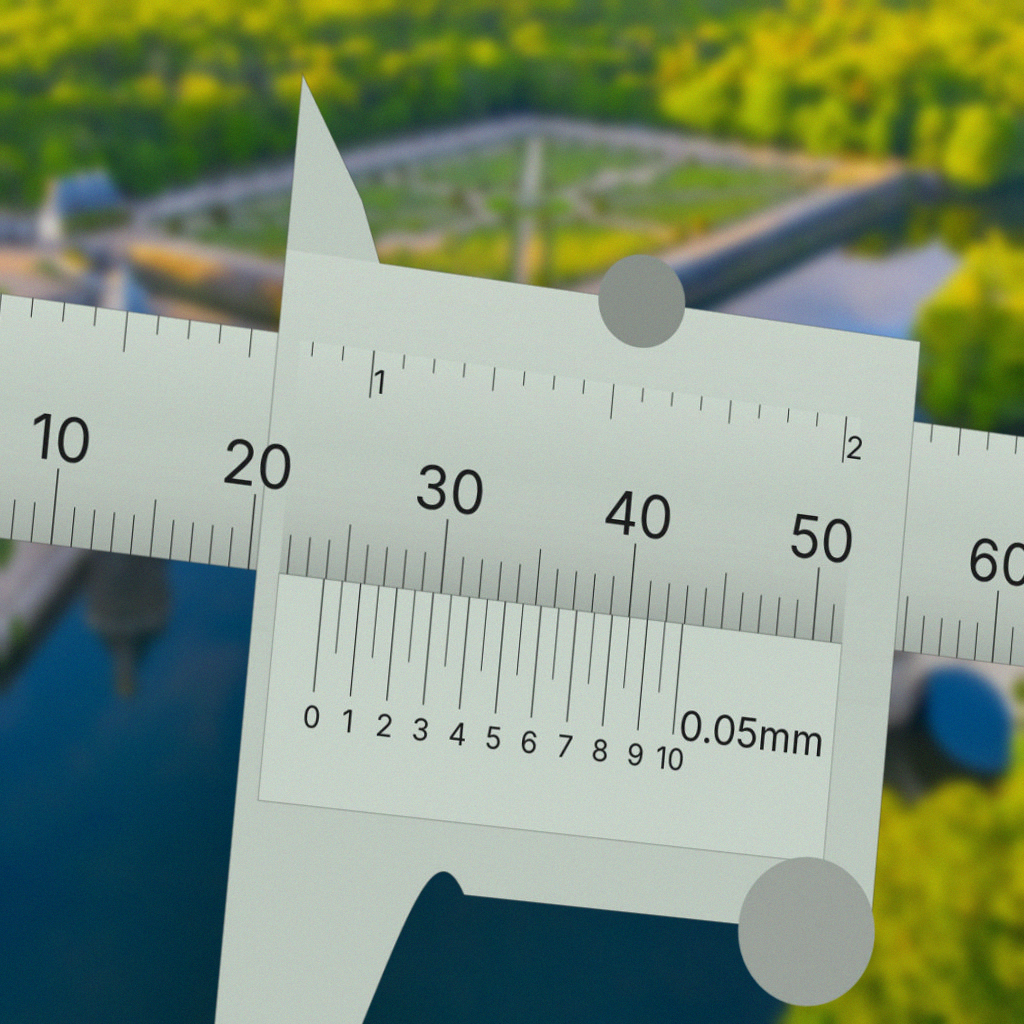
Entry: 23.9; mm
